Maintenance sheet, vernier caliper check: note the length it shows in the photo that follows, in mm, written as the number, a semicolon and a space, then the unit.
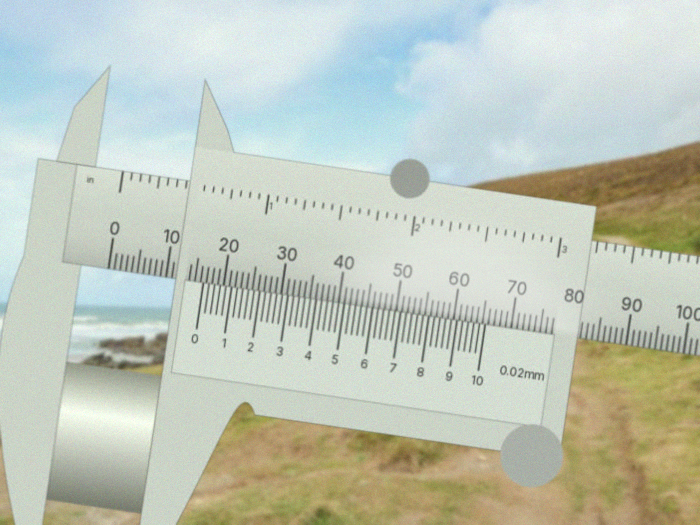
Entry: 16.5; mm
